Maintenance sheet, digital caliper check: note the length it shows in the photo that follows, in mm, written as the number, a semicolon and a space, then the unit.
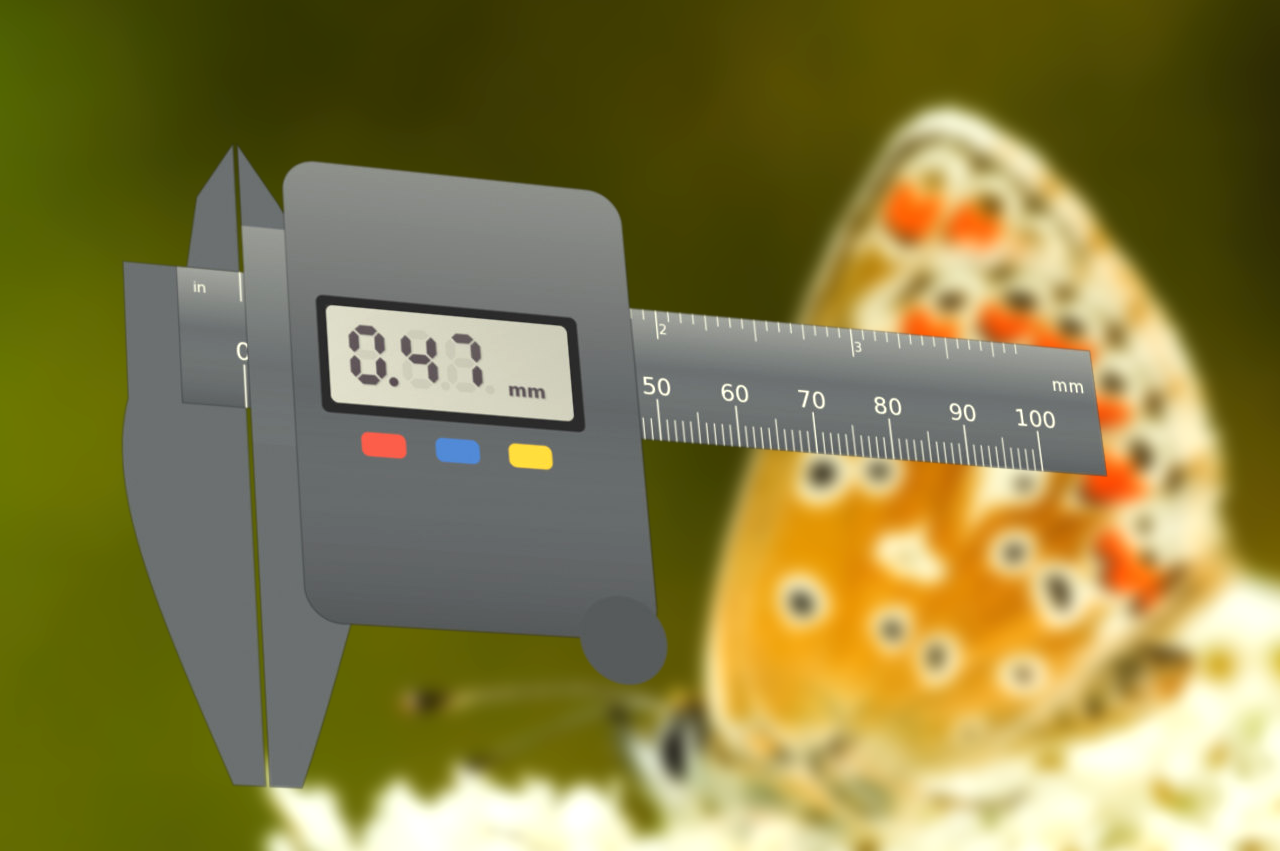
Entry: 0.47; mm
